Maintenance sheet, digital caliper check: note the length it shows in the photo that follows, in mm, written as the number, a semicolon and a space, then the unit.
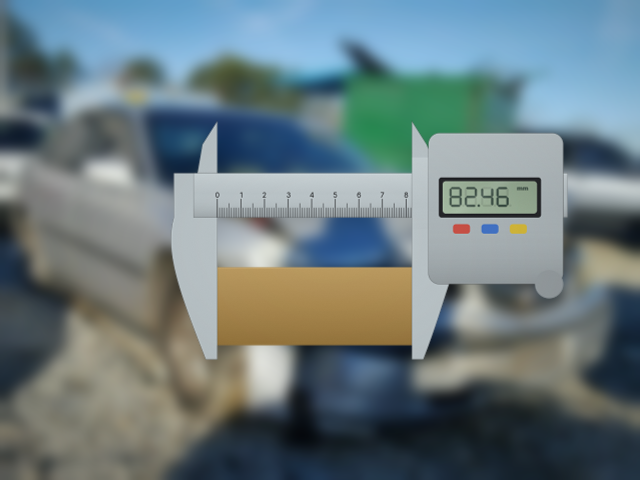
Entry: 82.46; mm
